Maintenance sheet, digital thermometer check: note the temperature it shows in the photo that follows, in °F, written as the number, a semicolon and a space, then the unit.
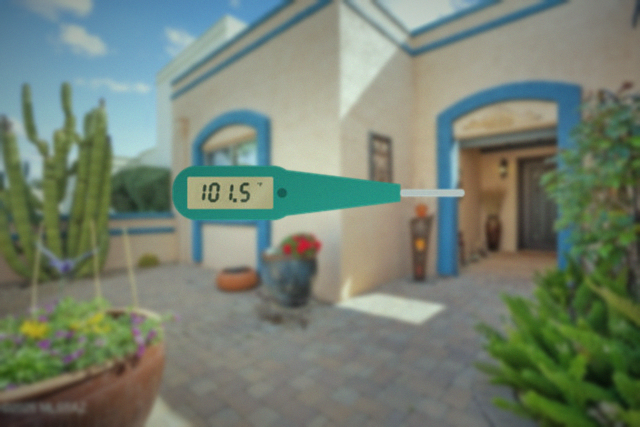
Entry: 101.5; °F
